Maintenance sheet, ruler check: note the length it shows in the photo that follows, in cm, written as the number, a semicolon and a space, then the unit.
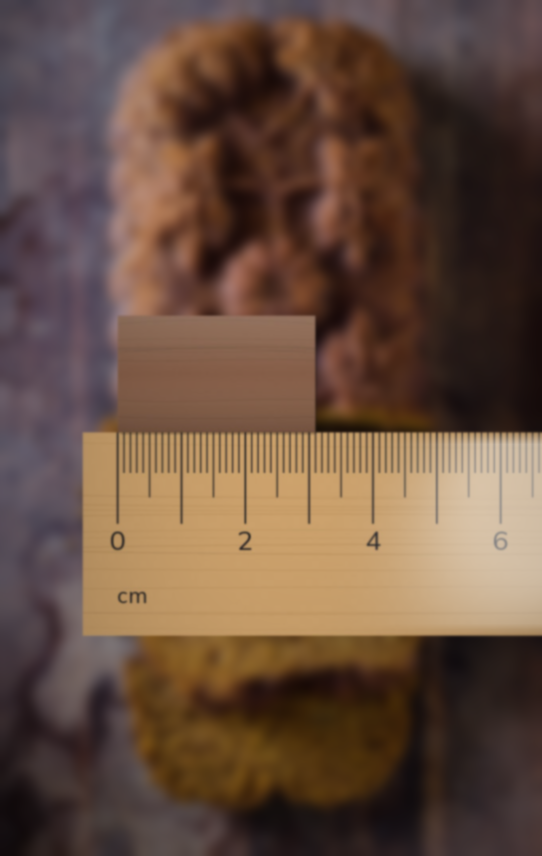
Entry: 3.1; cm
